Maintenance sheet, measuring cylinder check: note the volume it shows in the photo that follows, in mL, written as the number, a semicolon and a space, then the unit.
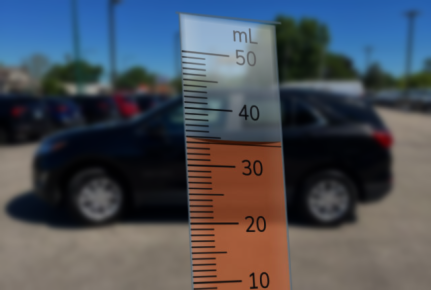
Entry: 34; mL
